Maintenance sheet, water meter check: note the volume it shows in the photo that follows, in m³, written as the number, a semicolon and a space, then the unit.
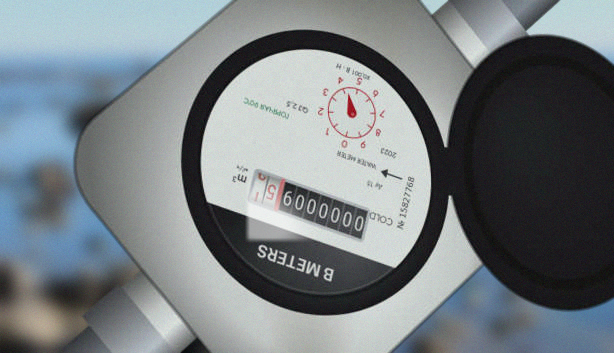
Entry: 9.514; m³
